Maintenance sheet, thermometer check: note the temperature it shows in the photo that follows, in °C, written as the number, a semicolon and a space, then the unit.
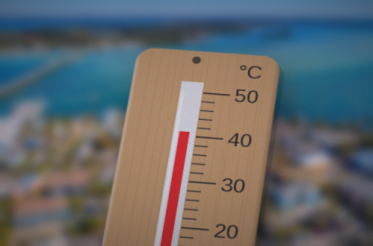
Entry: 41; °C
